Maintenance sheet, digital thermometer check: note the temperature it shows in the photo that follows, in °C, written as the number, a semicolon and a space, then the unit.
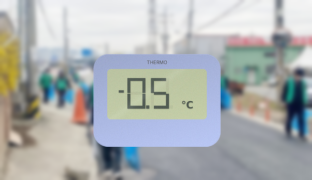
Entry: -0.5; °C
